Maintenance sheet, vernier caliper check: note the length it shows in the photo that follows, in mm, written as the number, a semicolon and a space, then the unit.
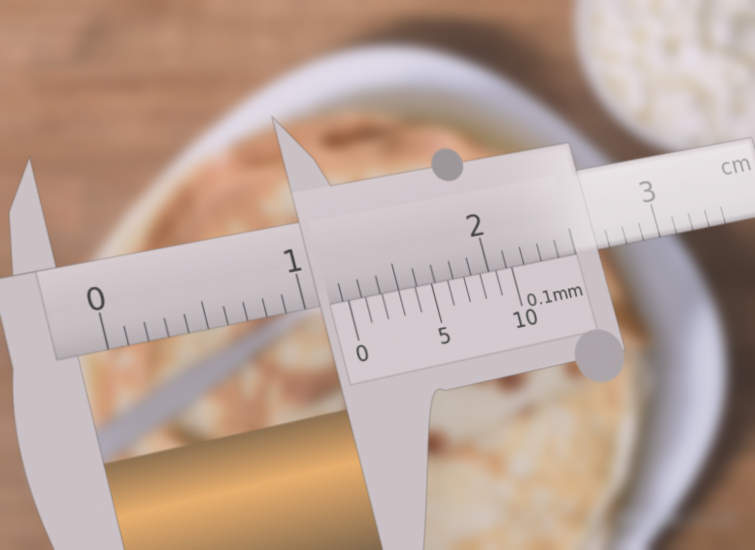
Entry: 12.3; mm
